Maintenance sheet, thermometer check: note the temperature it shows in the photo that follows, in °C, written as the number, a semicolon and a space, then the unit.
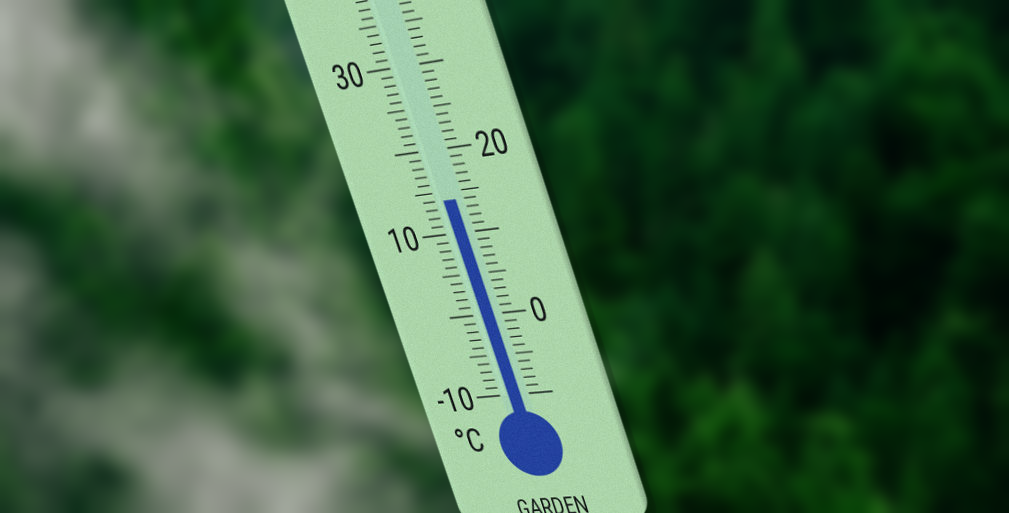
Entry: 14; °C
